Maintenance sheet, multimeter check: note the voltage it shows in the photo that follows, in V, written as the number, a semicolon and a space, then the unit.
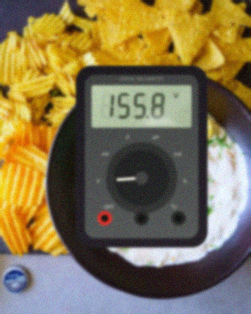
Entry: 155.8; V
